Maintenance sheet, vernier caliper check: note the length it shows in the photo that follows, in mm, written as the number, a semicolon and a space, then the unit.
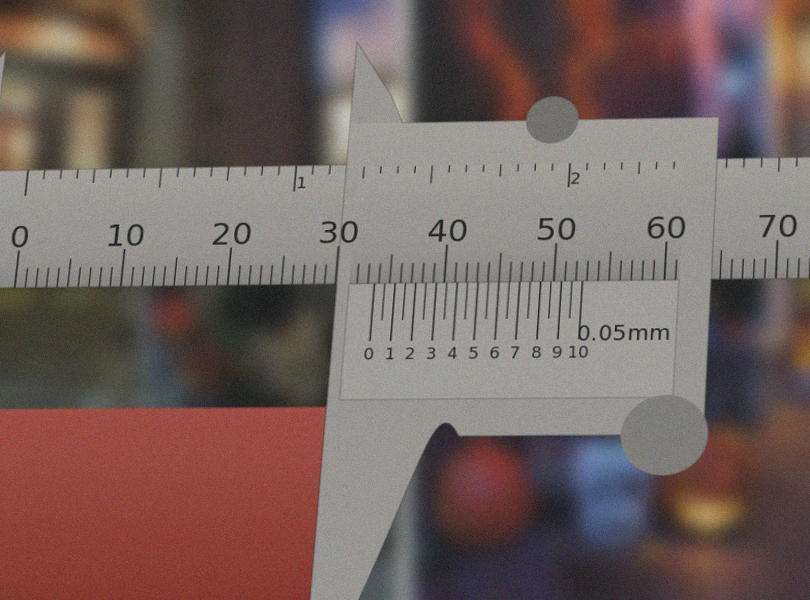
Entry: 33.6; mm
